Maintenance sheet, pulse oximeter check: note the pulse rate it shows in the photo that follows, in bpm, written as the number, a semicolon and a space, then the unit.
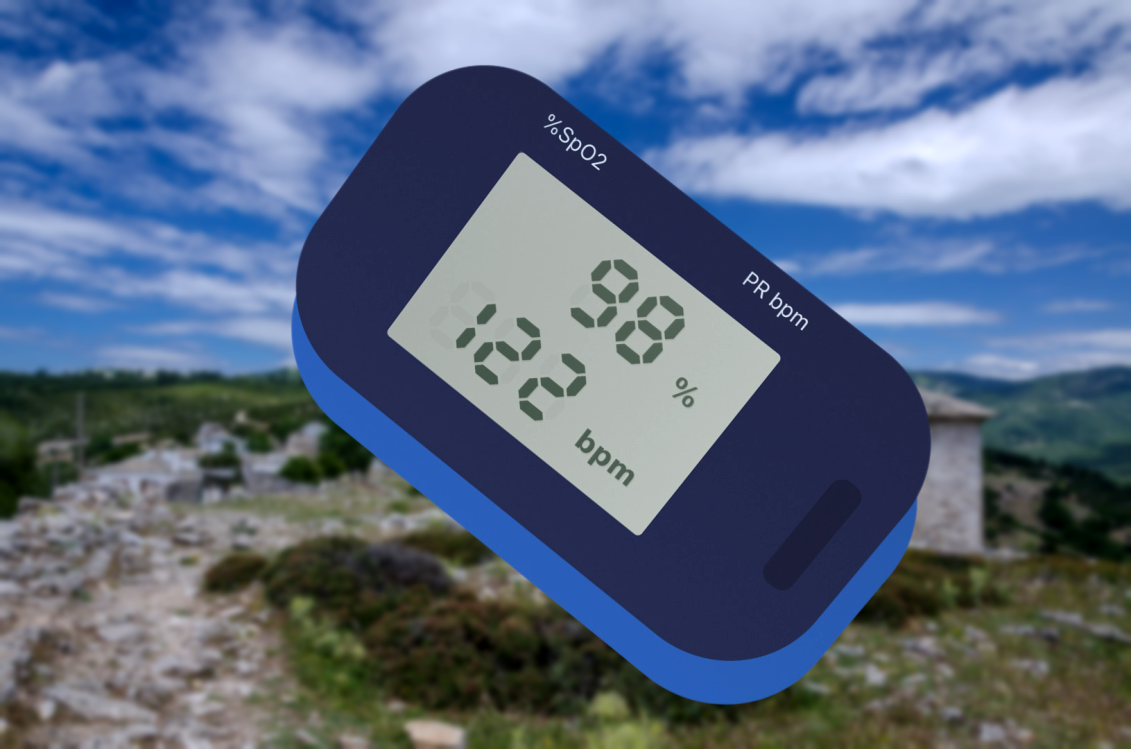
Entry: 122; bpm
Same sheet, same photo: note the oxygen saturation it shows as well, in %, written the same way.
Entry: 98; %
